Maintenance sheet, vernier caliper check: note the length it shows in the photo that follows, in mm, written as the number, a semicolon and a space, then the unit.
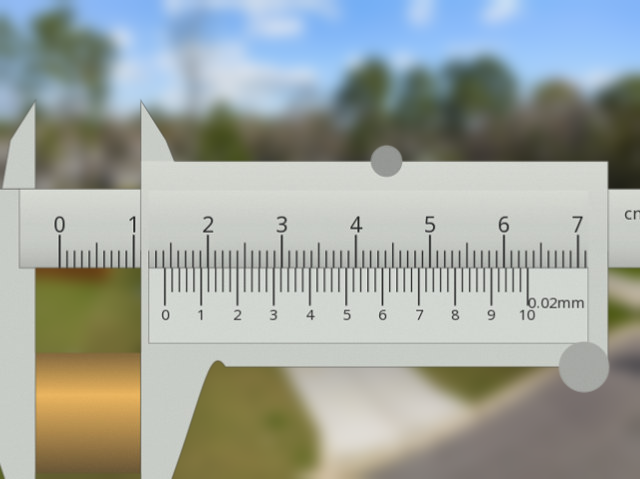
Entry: 14.2; mm
